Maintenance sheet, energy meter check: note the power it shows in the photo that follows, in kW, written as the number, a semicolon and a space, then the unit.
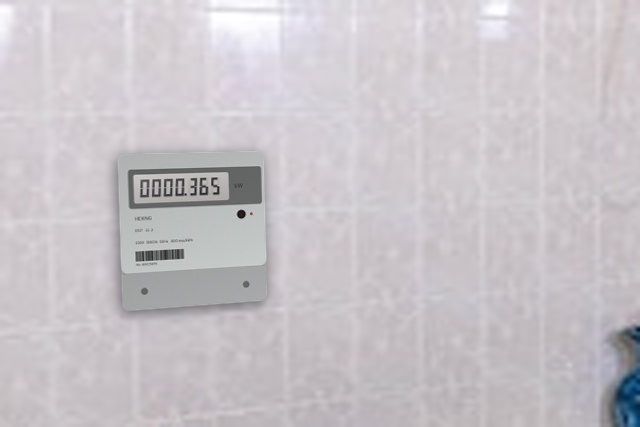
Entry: 0.365; kW
